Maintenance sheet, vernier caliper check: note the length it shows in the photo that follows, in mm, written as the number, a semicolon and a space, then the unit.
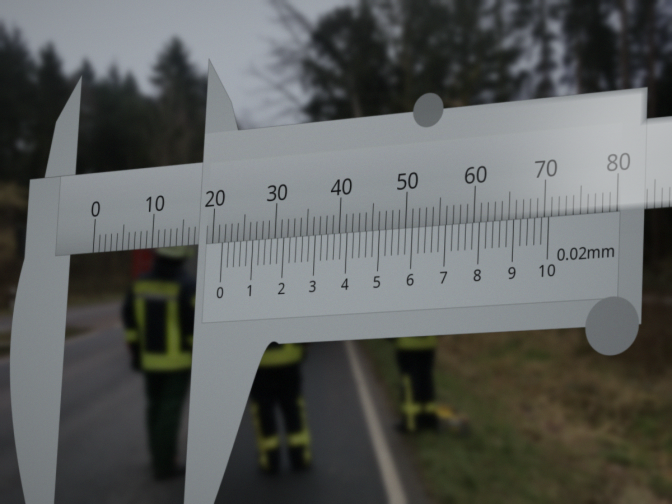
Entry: 21.6; mm
